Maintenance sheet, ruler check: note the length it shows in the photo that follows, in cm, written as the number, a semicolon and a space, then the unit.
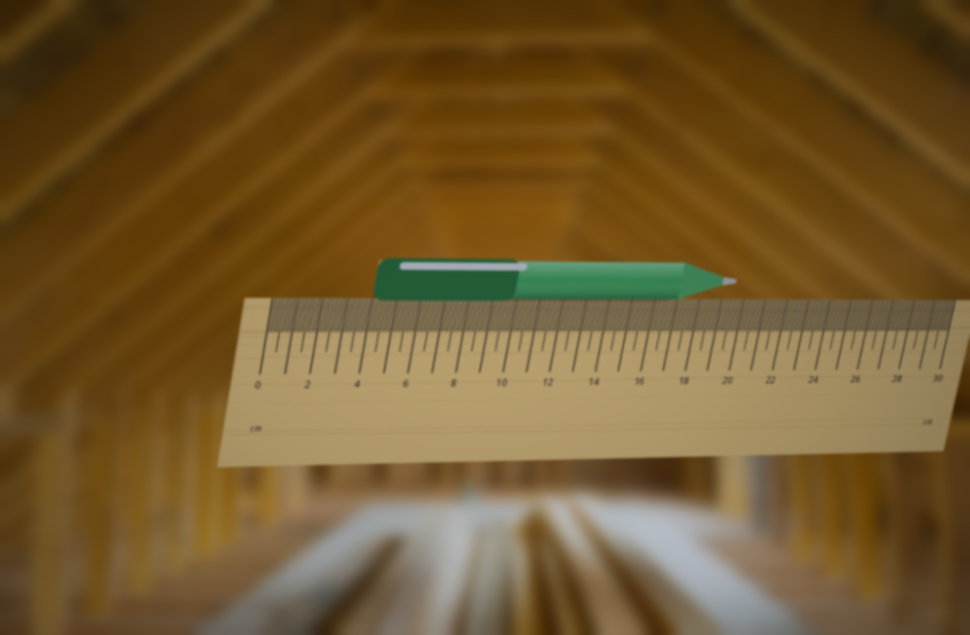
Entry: 15.5; cm
